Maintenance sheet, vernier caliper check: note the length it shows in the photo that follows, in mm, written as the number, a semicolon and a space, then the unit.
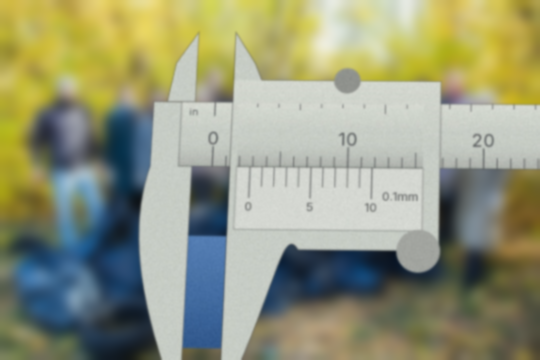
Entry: 2.8; mm
